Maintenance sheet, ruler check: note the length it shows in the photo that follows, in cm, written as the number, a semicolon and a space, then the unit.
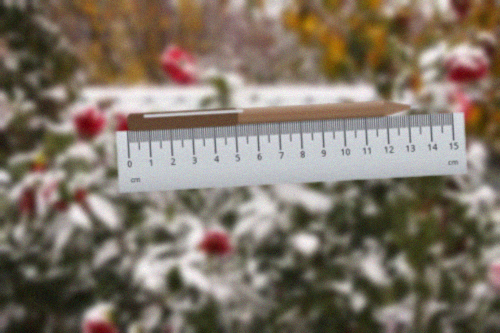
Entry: 13.5; cm
